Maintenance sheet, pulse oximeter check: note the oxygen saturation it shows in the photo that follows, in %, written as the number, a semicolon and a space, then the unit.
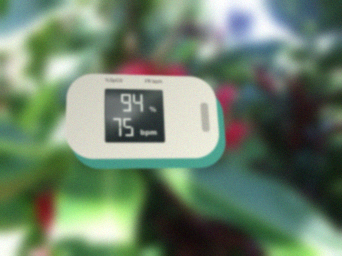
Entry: 94; %
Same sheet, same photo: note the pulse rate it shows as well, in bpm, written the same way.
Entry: 75; bpm
